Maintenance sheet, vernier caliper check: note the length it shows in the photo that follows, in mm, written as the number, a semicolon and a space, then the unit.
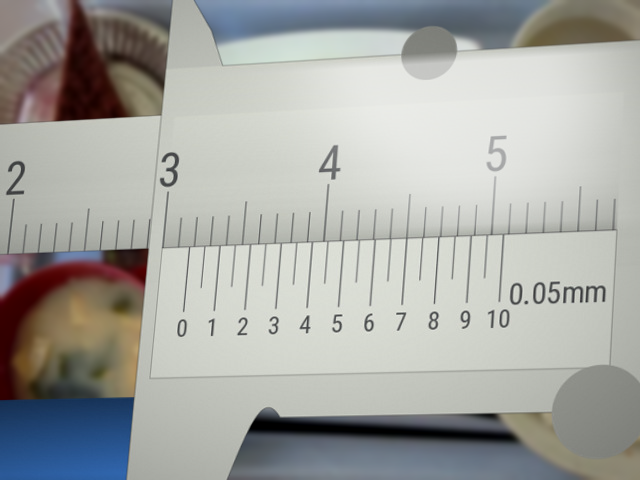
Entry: 31.7; mm
